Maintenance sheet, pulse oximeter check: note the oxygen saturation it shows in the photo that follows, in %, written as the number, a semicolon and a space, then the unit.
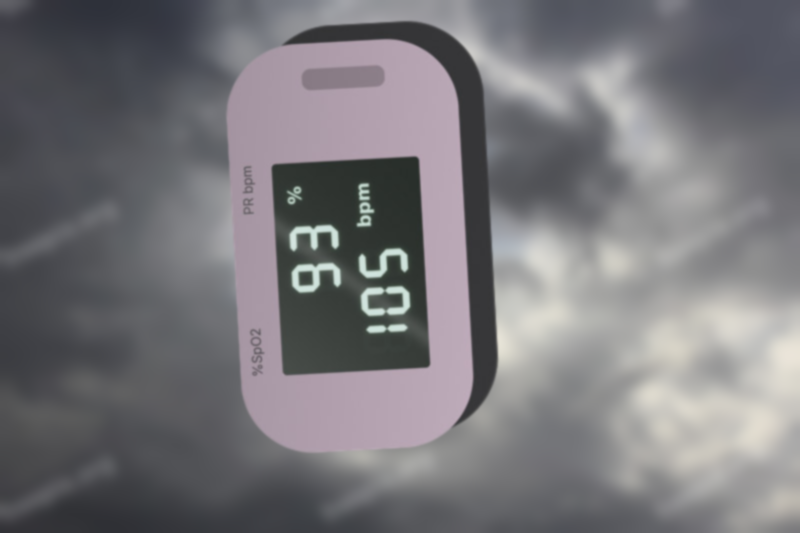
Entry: 93; %
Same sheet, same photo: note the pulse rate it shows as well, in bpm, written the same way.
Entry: 105; bpm
